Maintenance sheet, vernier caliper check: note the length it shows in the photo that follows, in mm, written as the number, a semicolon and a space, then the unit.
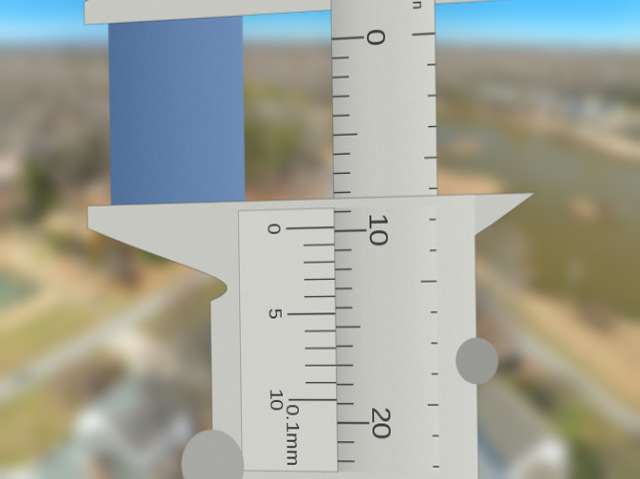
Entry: 9.8; mm
